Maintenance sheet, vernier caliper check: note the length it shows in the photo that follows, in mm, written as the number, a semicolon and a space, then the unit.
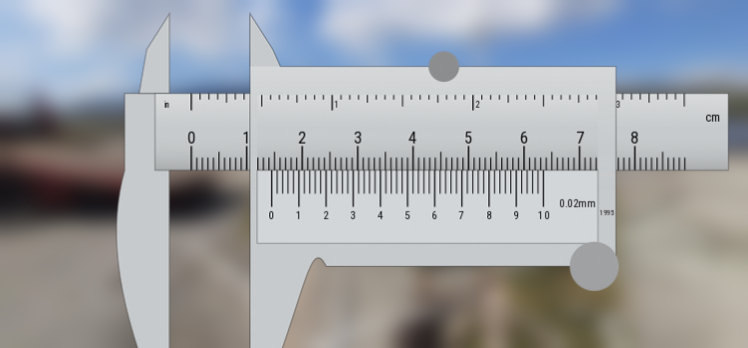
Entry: 14.5; mm
